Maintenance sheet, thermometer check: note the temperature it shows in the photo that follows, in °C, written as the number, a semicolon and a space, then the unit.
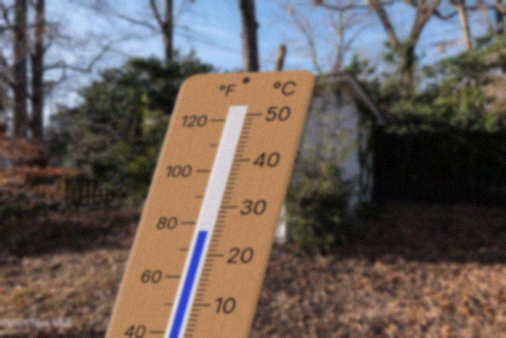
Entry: 25; °C
